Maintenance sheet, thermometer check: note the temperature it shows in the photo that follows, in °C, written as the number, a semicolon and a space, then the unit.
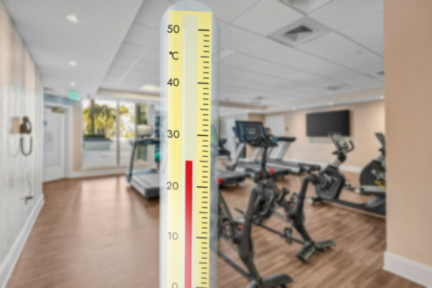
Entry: 25; °C
